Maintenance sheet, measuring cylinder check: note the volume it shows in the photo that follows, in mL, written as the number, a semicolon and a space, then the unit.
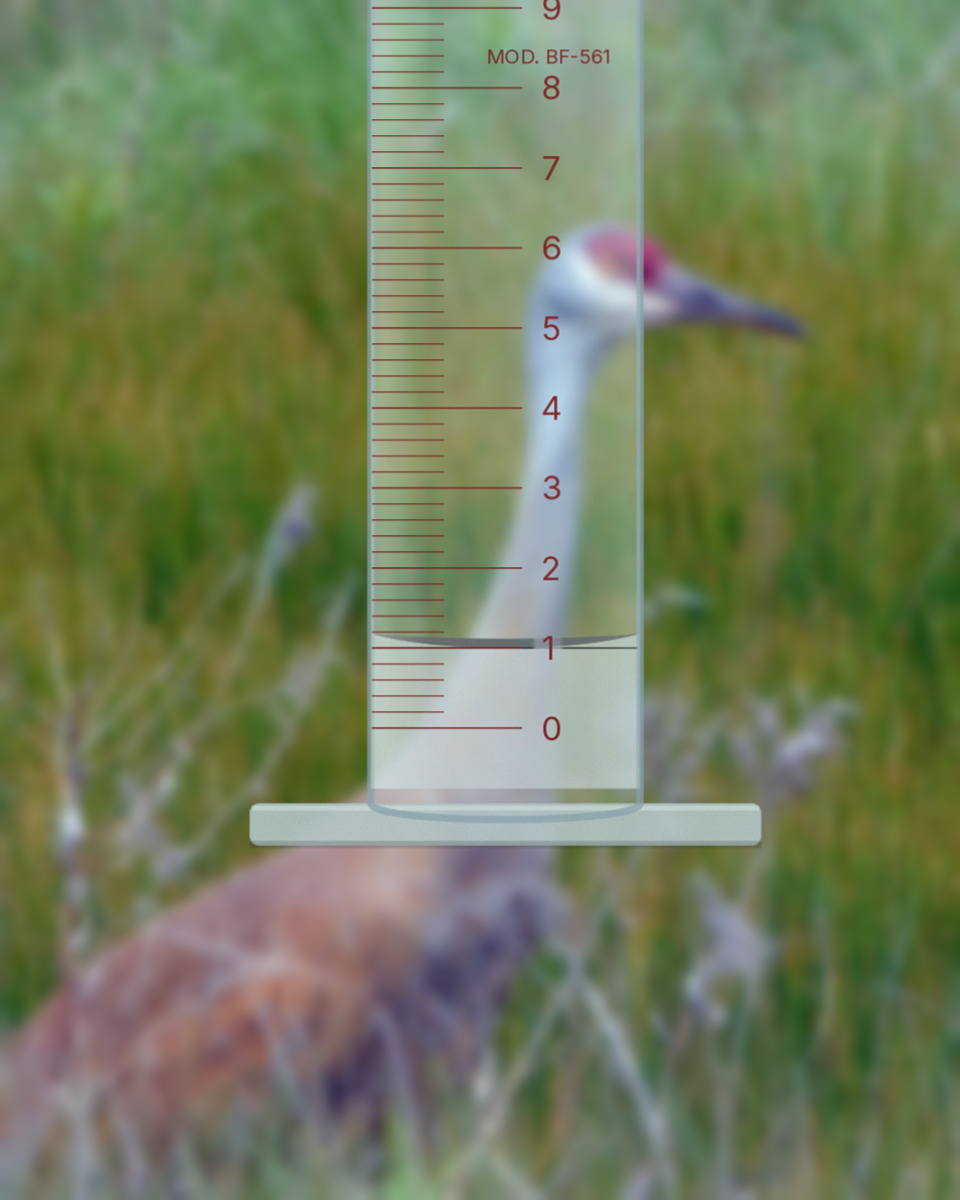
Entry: 1; mL
